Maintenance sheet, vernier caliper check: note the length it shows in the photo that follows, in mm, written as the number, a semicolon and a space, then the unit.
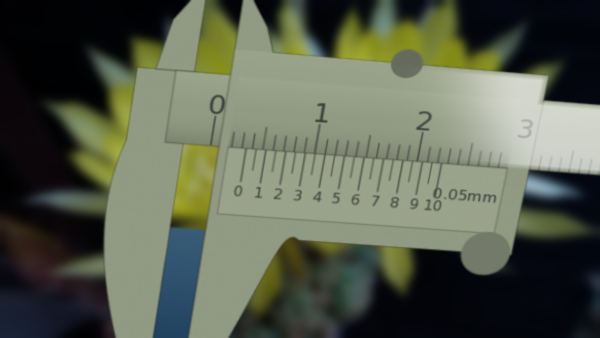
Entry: 3.4; mm
